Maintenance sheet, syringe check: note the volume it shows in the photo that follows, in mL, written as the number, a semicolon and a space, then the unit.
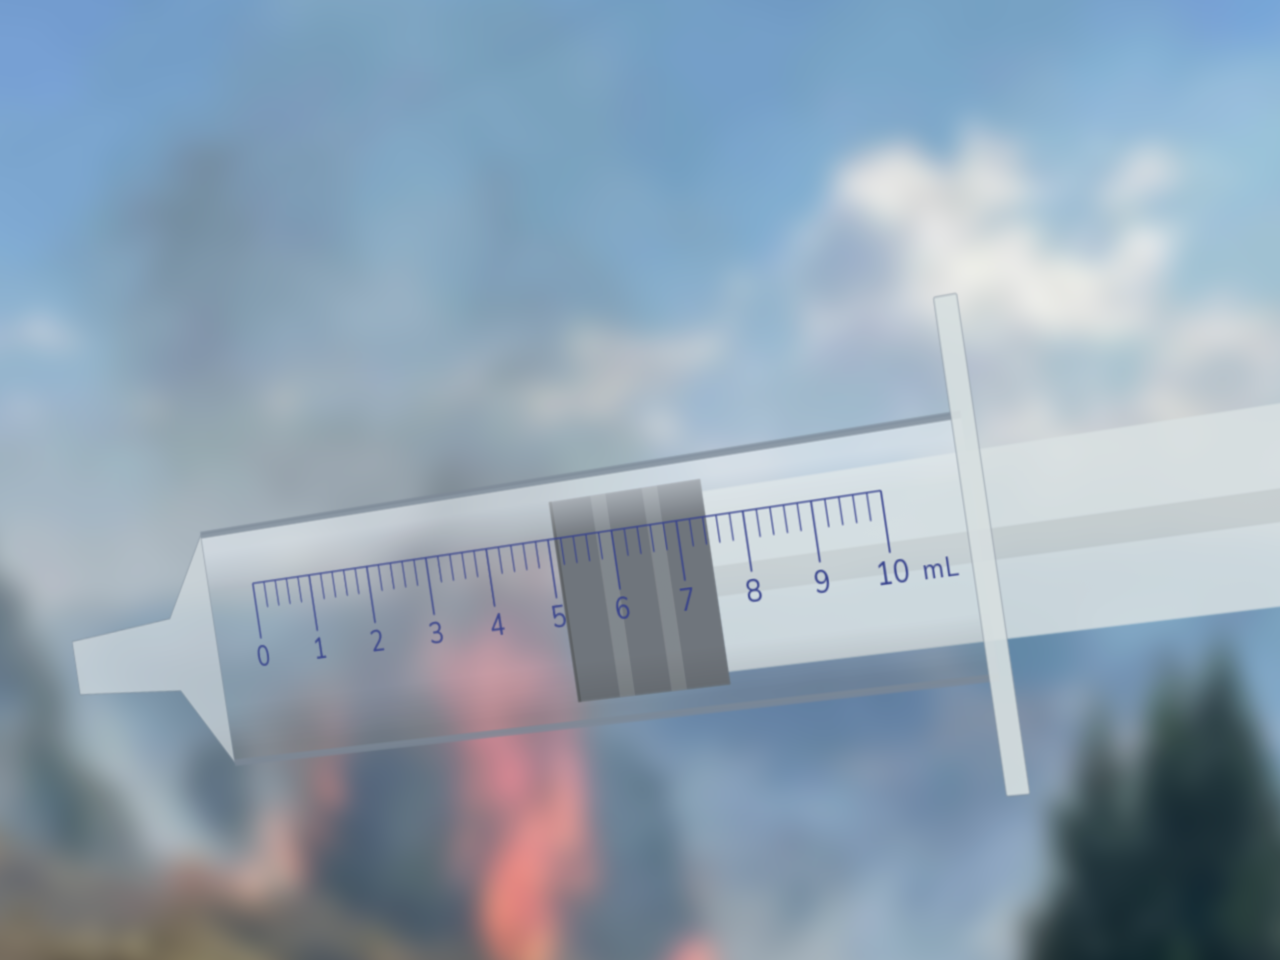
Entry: 5.1; mL
